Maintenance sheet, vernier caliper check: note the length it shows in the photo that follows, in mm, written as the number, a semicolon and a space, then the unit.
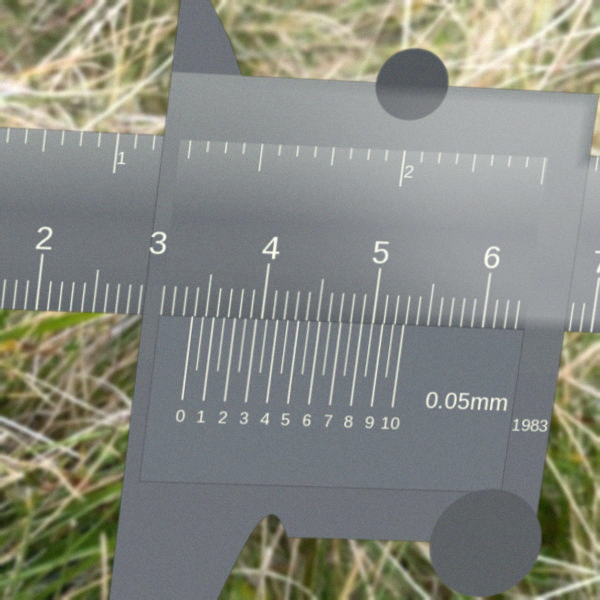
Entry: 33.8; mm
